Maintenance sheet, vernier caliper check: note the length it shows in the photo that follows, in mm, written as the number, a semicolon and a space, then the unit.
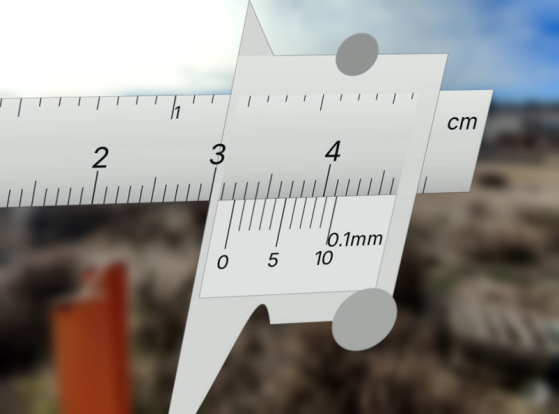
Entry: 32.2; mm
